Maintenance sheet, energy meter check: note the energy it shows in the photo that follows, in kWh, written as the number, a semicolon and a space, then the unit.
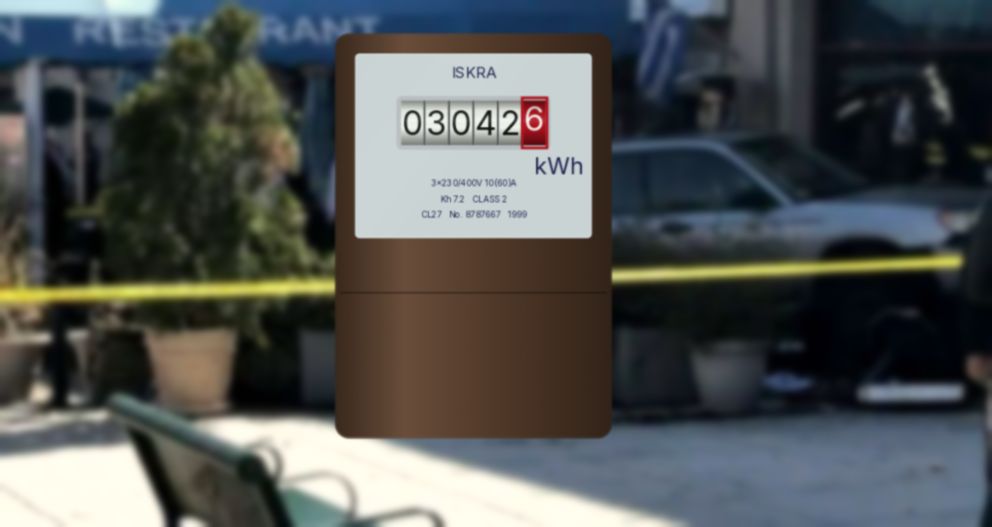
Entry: 3042.6; kWh
